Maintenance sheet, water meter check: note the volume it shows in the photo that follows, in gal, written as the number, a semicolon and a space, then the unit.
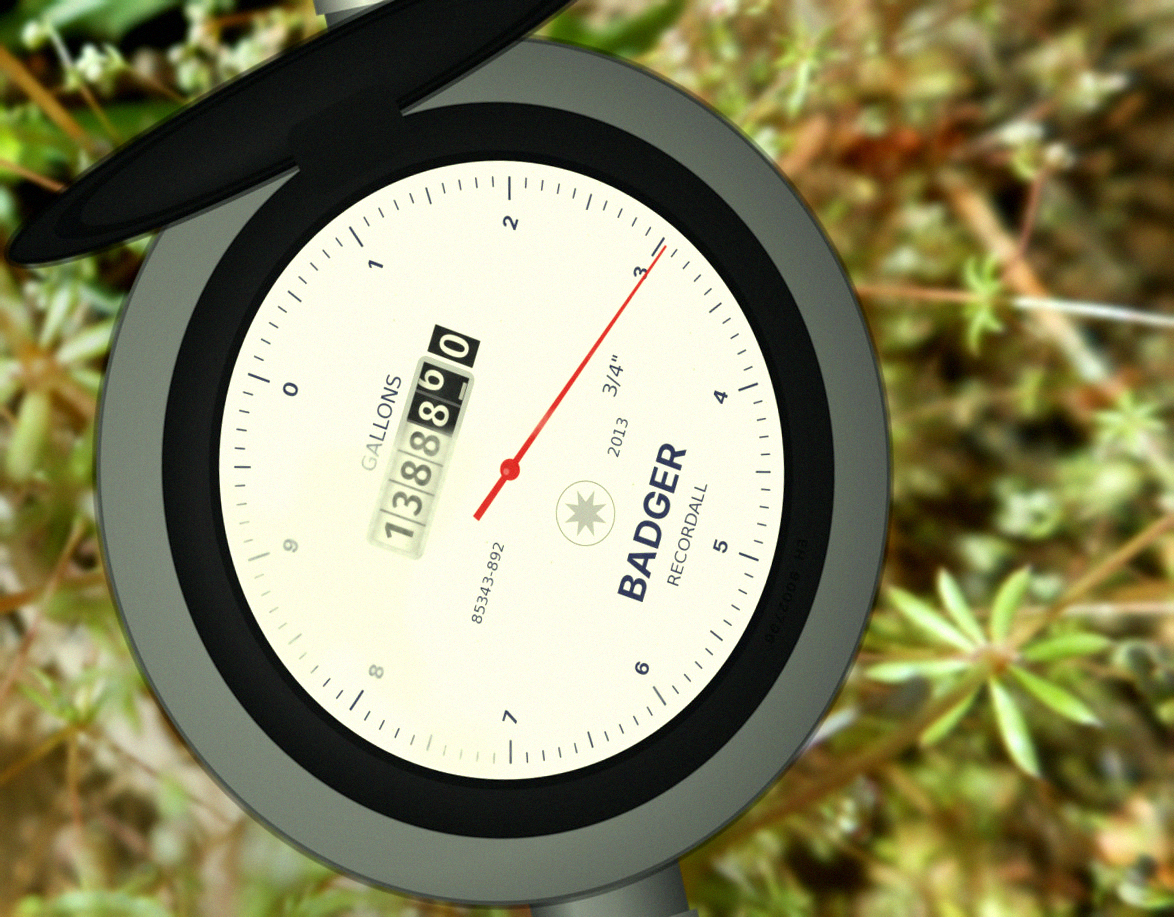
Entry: 1388863.0; gal
